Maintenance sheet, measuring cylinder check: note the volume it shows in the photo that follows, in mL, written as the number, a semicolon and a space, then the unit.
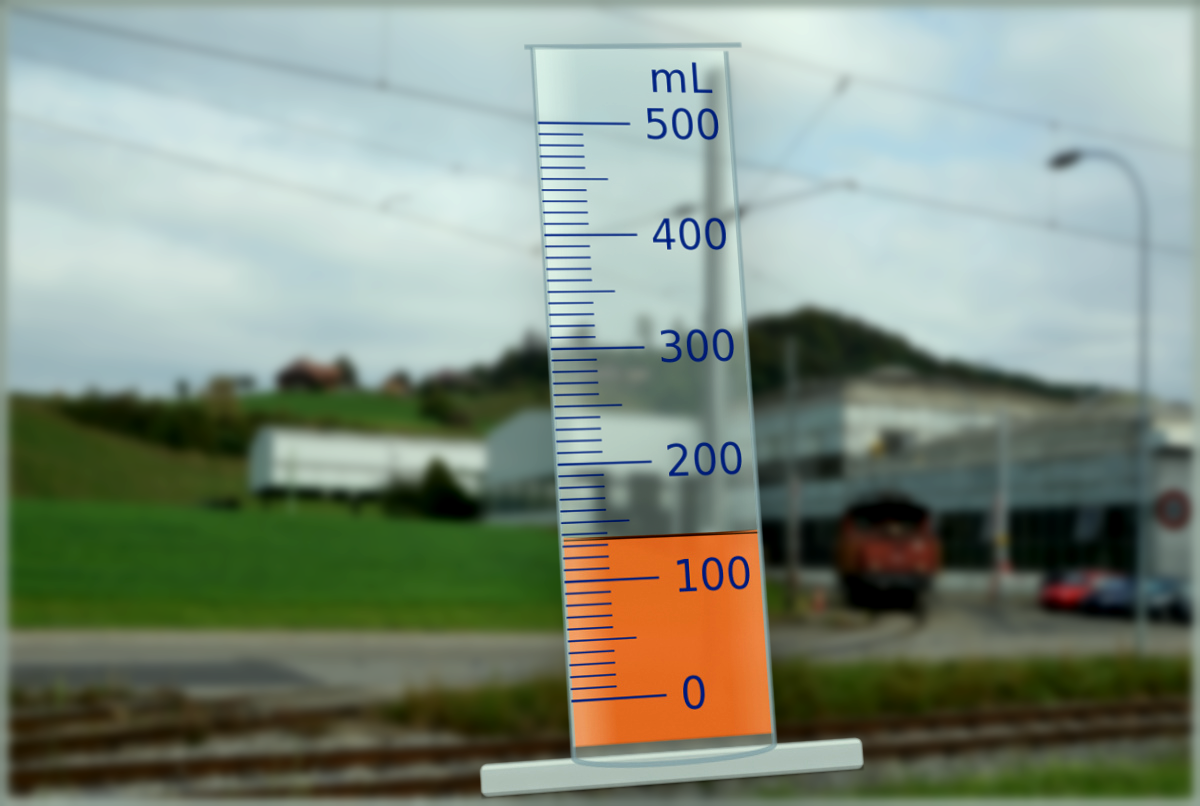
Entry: 135; mL
